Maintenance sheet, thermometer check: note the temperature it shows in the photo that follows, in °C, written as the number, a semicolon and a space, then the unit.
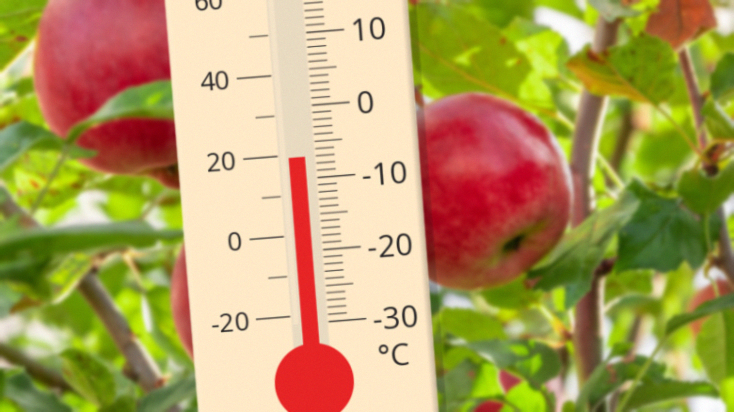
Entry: -7; °C
